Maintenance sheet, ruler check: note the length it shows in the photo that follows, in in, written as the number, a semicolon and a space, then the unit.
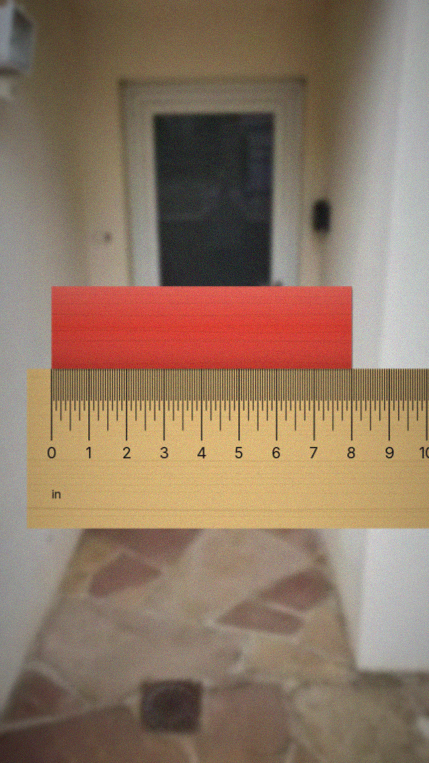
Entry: 8; in
